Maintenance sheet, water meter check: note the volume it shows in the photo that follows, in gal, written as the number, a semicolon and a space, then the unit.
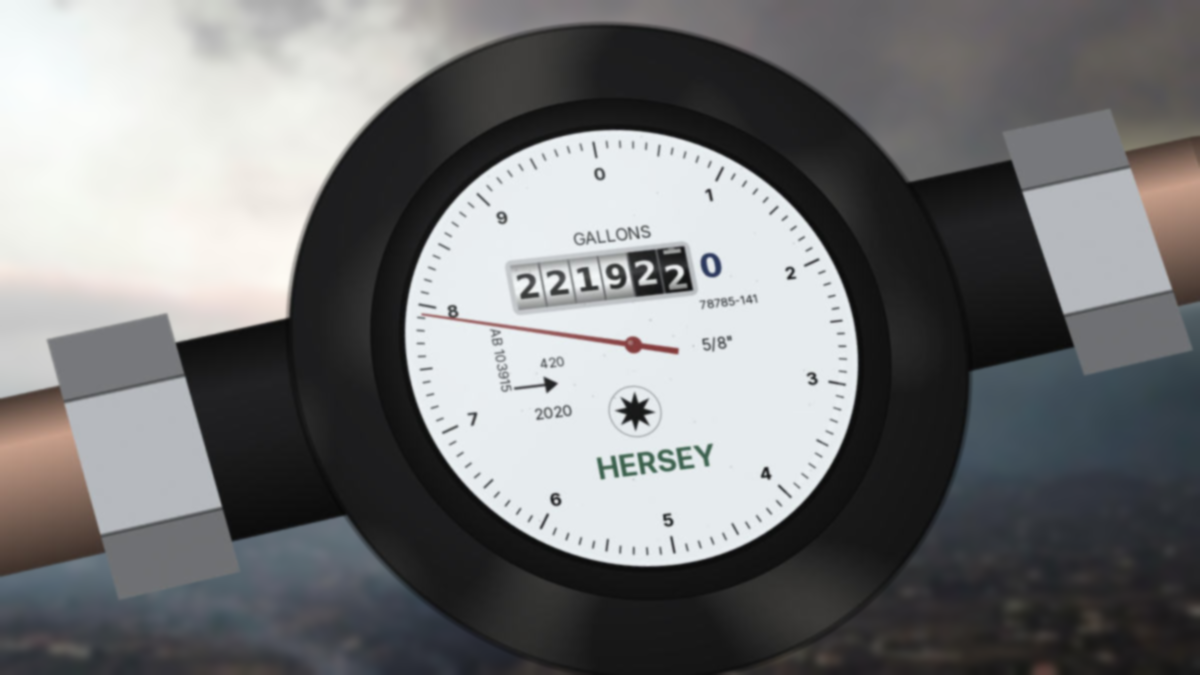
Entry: 2219217.9; gal
